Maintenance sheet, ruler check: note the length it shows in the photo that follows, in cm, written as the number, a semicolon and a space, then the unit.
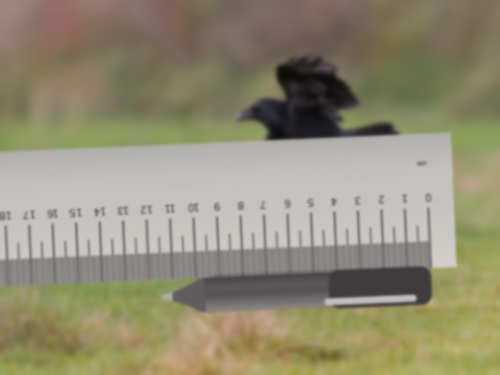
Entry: 11.5; cm
